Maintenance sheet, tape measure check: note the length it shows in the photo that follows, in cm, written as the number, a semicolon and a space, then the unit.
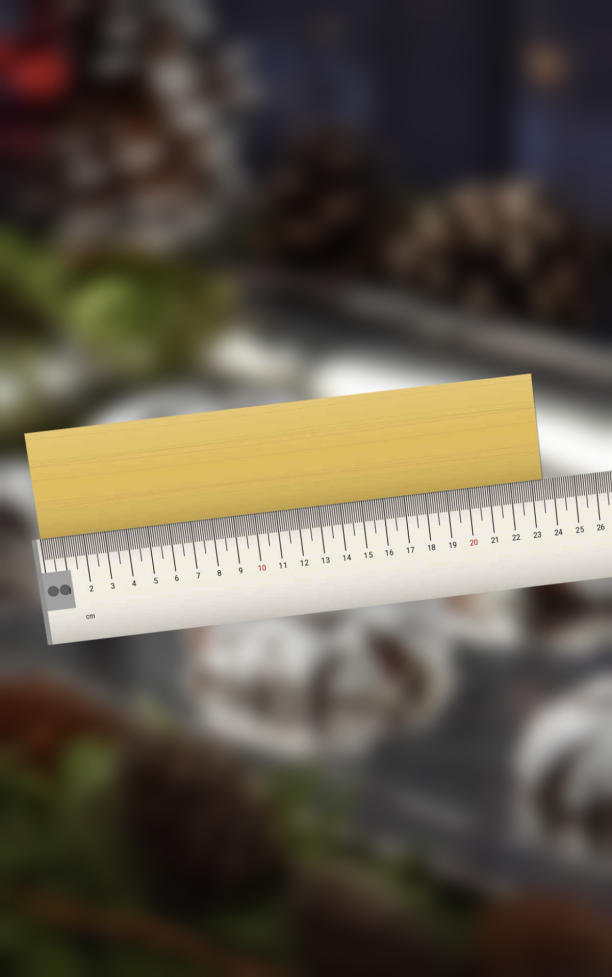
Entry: 23.5; cm
